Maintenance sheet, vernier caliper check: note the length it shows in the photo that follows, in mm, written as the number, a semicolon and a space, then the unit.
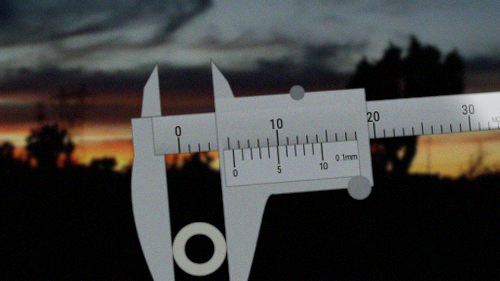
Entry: 5.4; mm
